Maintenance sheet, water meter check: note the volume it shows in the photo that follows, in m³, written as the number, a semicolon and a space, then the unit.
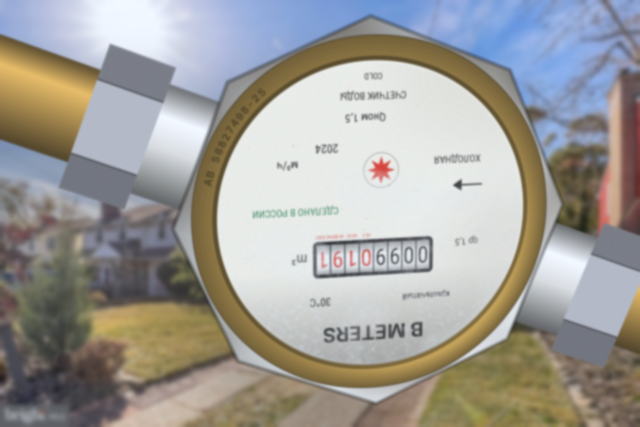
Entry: 99.0191; m³
